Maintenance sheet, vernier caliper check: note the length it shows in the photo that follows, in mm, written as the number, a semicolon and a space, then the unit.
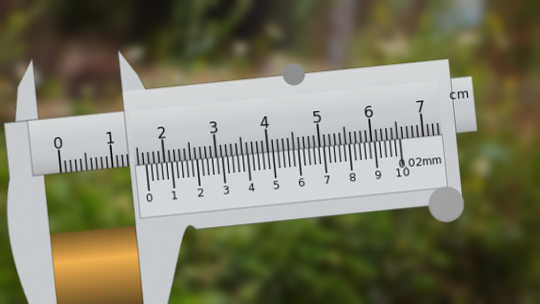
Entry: 16.5; mm
